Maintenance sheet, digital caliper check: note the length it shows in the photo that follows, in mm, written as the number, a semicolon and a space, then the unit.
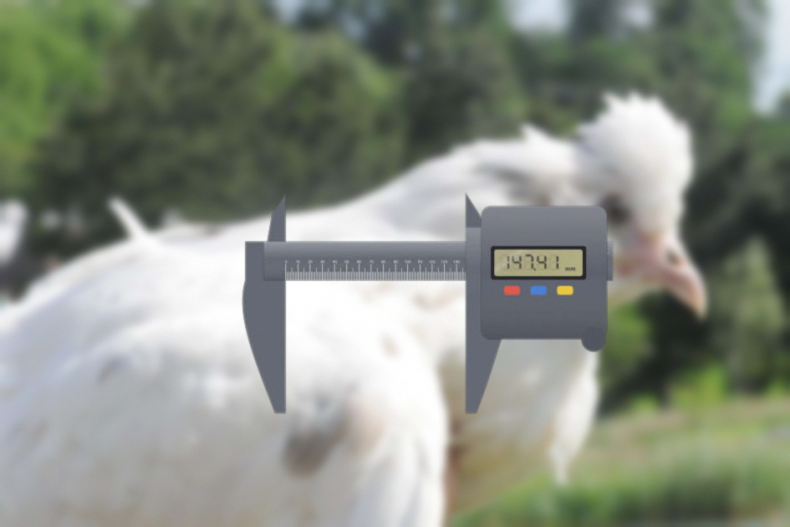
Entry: 147.41; mm
